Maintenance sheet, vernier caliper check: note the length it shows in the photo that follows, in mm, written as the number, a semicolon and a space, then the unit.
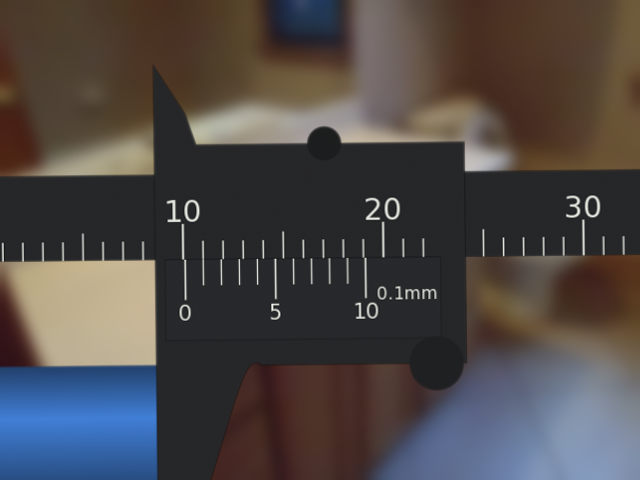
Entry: 10.1; mm
